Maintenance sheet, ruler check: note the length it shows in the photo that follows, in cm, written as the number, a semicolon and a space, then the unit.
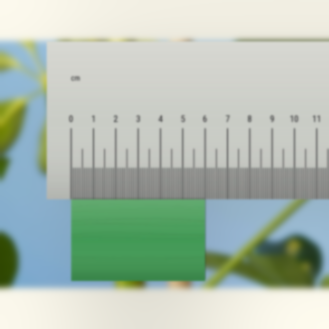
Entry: 6; cm
